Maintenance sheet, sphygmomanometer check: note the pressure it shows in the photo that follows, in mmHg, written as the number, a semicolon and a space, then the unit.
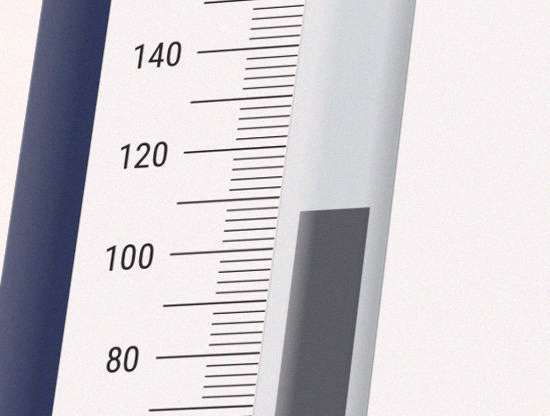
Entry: 107; mmHg
